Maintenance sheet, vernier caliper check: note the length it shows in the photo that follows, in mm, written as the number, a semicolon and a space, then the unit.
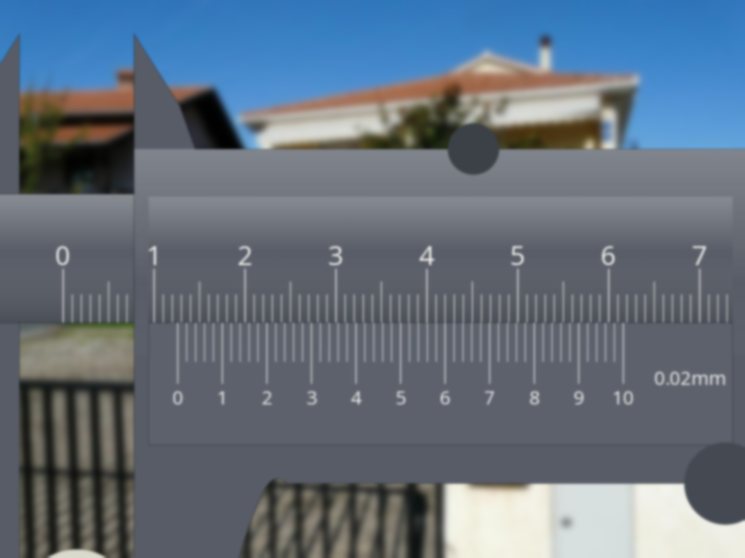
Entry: 12.6; mm
